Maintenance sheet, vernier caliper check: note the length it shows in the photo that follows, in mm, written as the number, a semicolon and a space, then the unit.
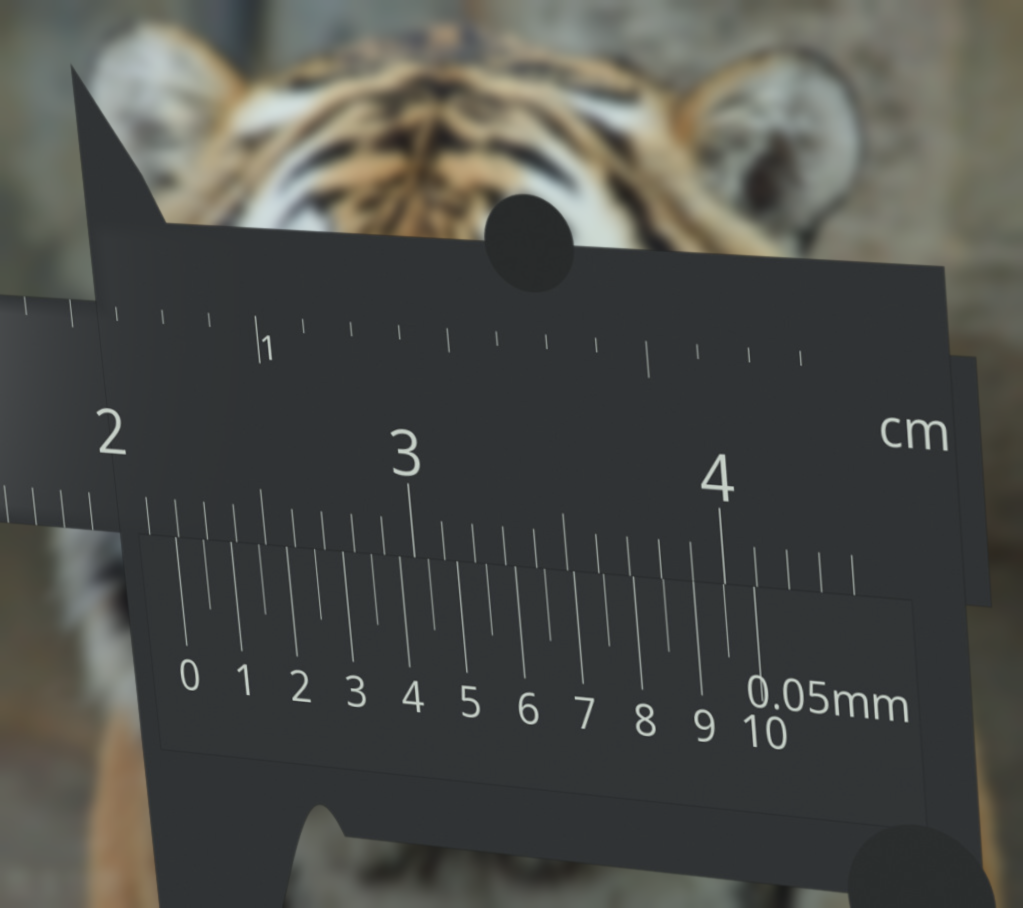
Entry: 21.90; mm
